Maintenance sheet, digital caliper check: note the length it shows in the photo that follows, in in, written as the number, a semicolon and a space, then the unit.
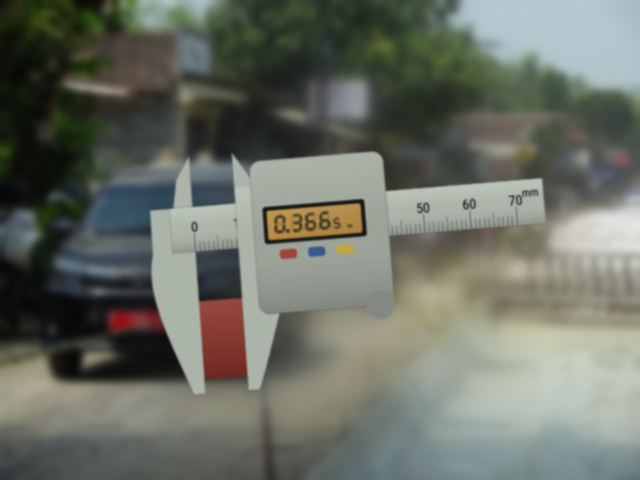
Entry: 0.3665; in
